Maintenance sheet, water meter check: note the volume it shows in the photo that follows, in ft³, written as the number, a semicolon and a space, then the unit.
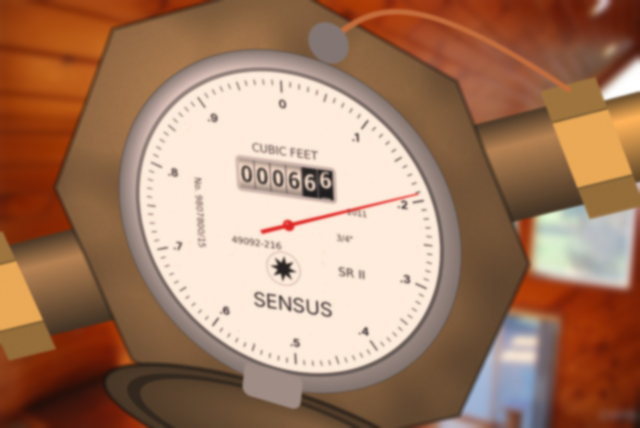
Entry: 666.19; ft³
